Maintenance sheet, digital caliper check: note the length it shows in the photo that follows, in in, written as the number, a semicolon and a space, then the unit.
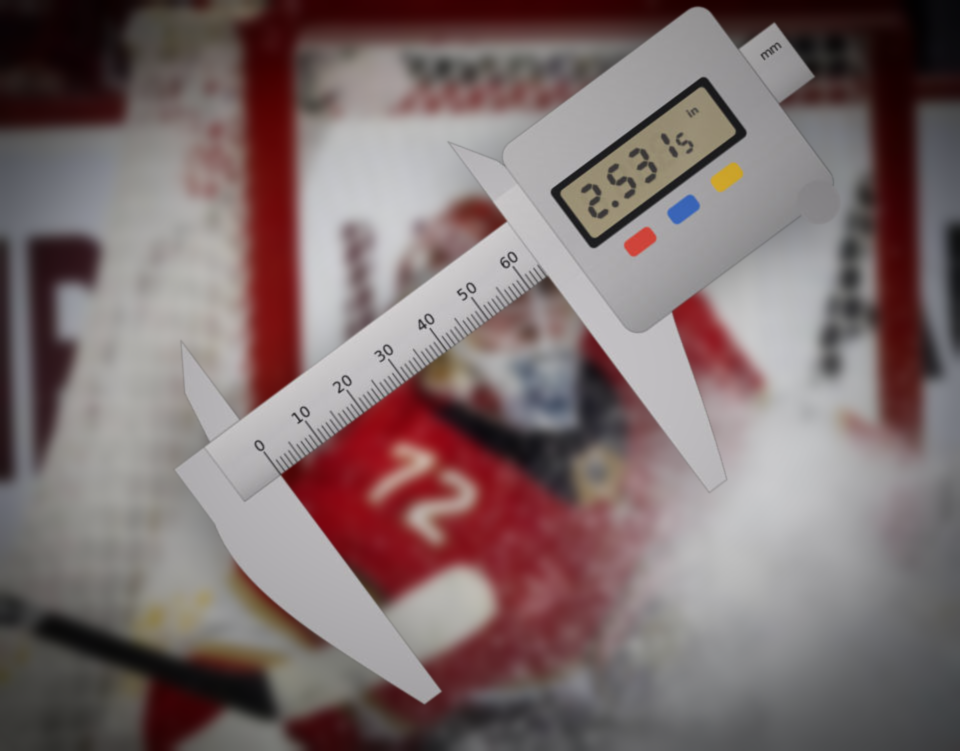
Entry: 2.5315; in
